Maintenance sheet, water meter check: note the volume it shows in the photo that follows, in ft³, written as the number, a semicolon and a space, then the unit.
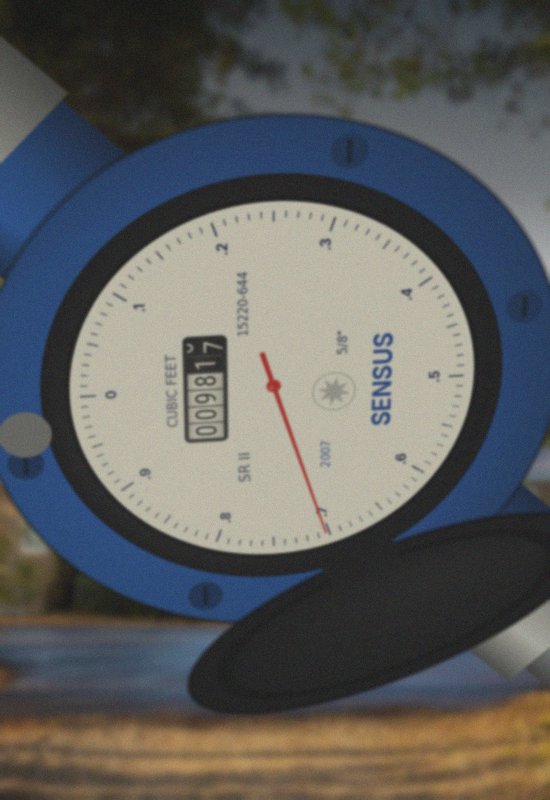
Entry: 9816.70; ft³
